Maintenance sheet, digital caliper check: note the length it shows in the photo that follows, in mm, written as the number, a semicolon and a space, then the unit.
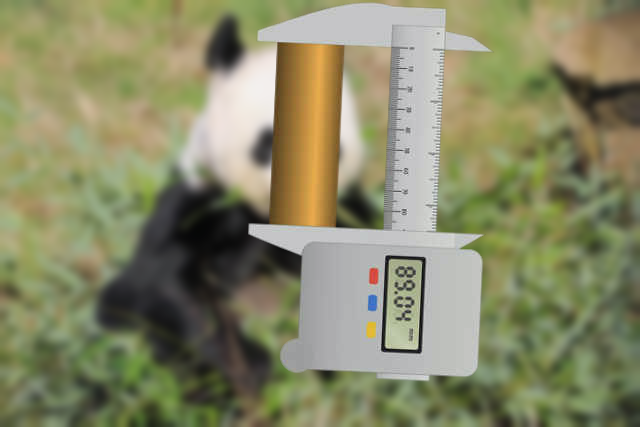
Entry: 89.04; mm
